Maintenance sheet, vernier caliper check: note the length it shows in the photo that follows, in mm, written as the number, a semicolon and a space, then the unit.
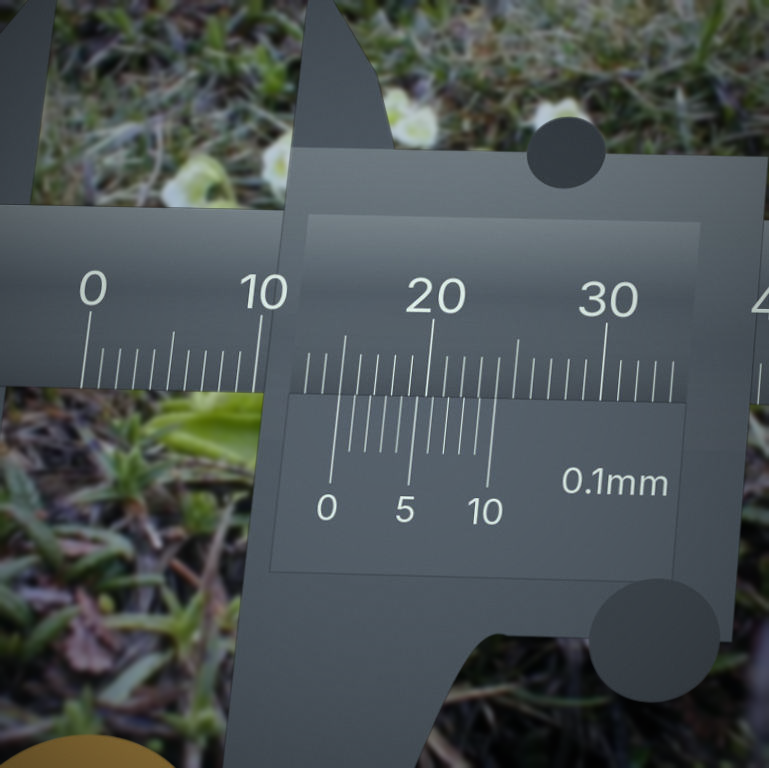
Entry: 15.0; mm
